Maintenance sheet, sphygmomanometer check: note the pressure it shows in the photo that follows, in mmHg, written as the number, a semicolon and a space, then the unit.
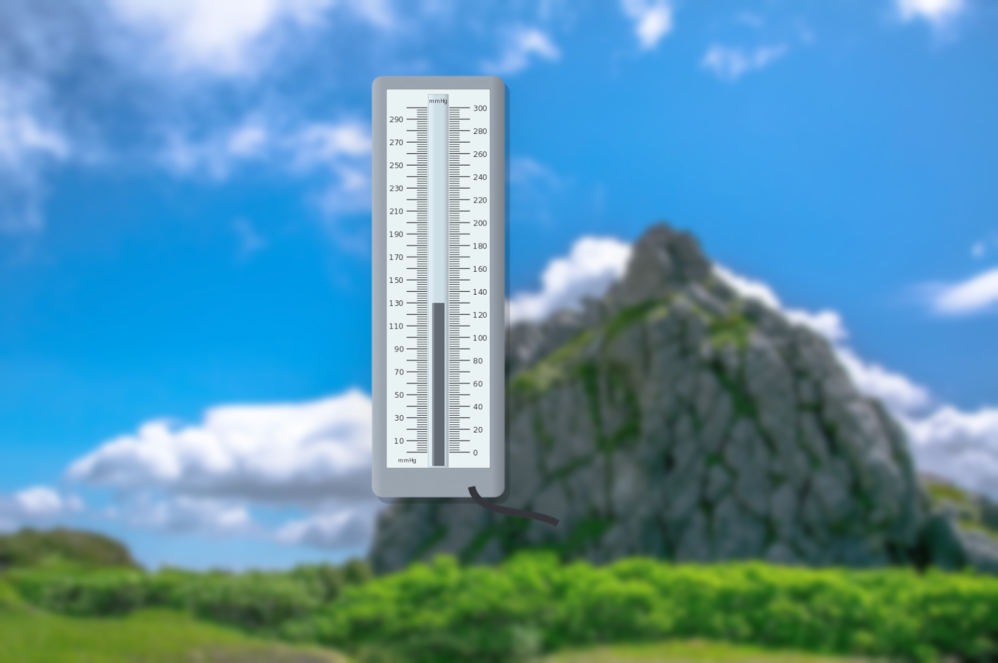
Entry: 130; mmHg
